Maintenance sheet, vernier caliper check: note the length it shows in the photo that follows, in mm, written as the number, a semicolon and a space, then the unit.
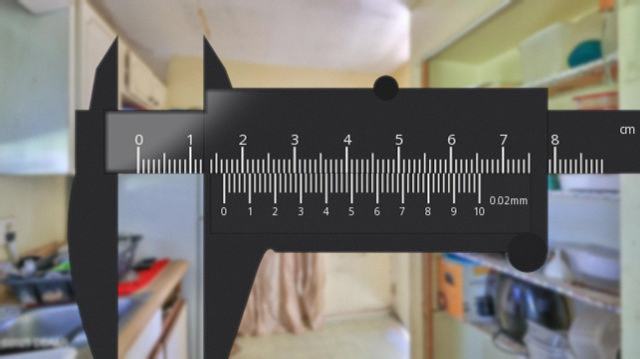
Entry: 16.5; mm
